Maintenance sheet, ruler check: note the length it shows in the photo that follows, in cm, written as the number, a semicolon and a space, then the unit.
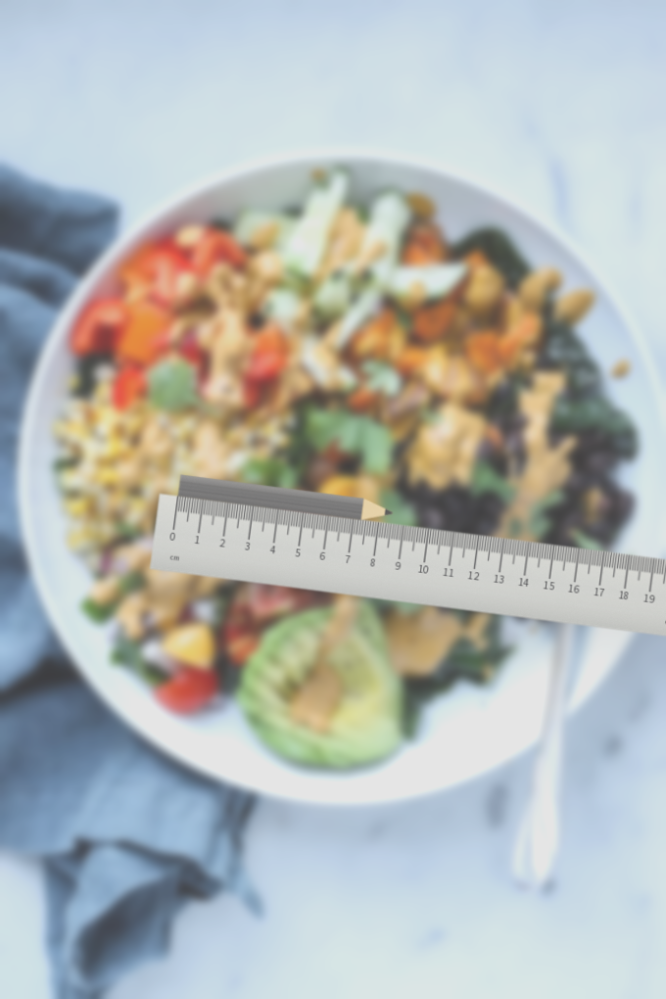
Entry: 8.5; cm
